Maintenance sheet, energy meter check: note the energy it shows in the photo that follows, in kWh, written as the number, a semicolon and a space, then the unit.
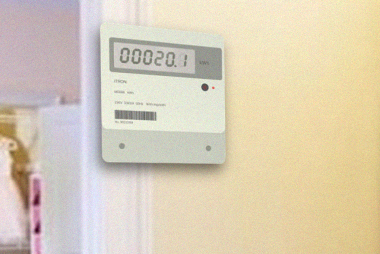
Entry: 20.1; kWh
